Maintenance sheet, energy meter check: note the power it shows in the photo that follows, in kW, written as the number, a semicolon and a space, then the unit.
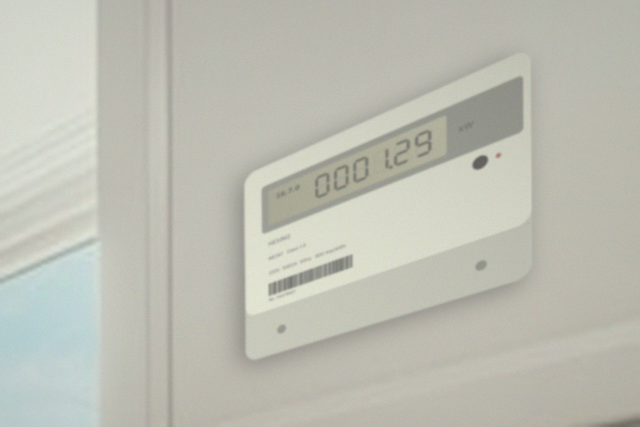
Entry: 1.29; kW
